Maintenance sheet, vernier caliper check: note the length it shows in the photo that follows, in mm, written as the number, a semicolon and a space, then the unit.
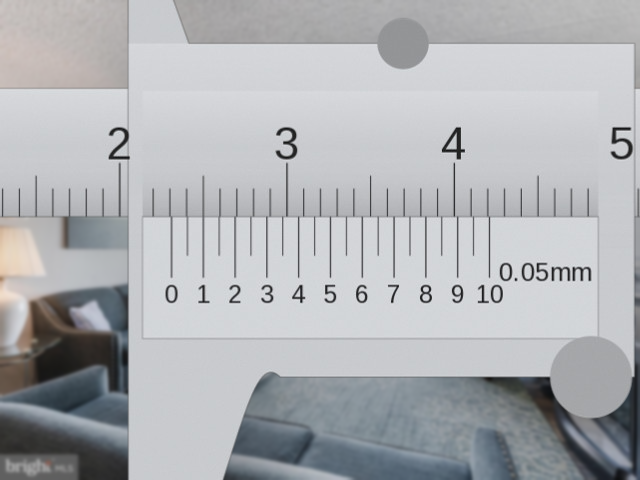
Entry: 23.1; mm
